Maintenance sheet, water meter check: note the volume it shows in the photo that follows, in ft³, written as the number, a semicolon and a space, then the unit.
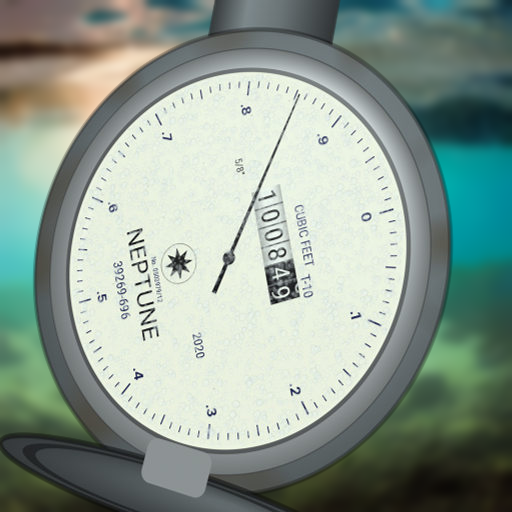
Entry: 100848.85; ft³
